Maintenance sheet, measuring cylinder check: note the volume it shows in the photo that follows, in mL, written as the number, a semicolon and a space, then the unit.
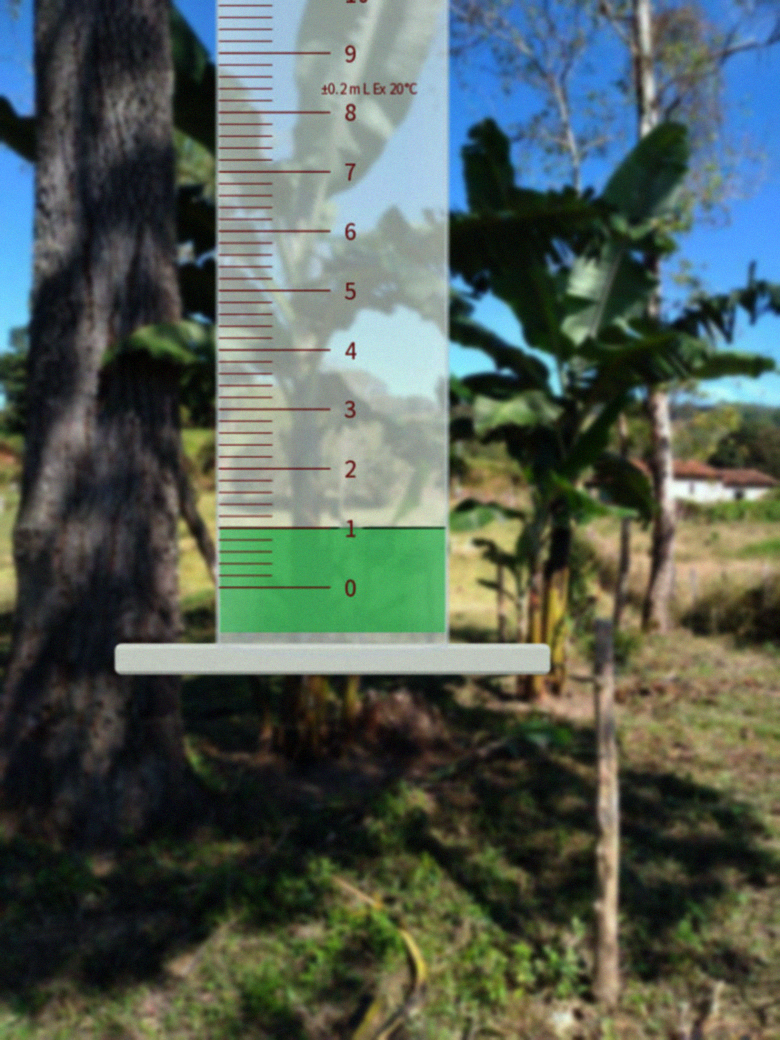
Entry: 1; mL
